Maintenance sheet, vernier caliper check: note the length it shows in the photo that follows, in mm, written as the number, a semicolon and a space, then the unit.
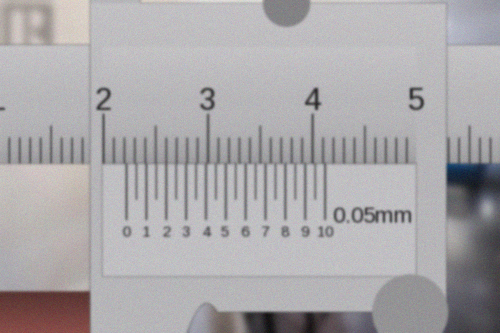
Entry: 22.2; mm
